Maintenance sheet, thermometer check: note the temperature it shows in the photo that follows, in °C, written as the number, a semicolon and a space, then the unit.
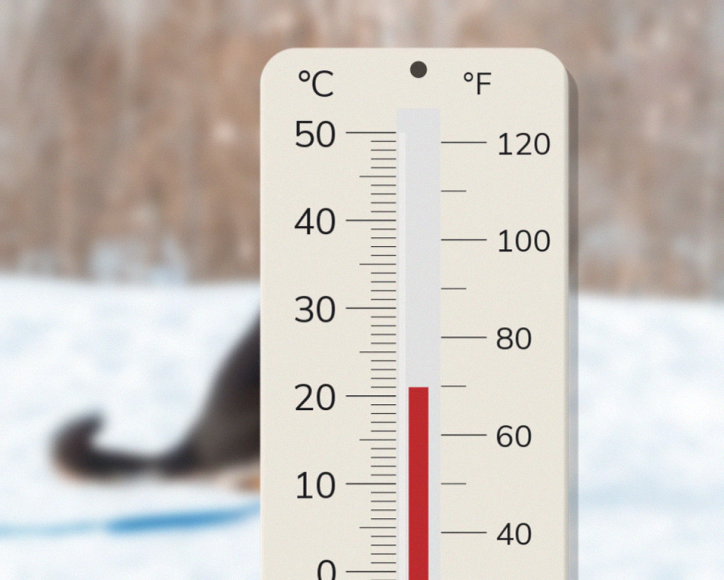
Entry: 21; °C
